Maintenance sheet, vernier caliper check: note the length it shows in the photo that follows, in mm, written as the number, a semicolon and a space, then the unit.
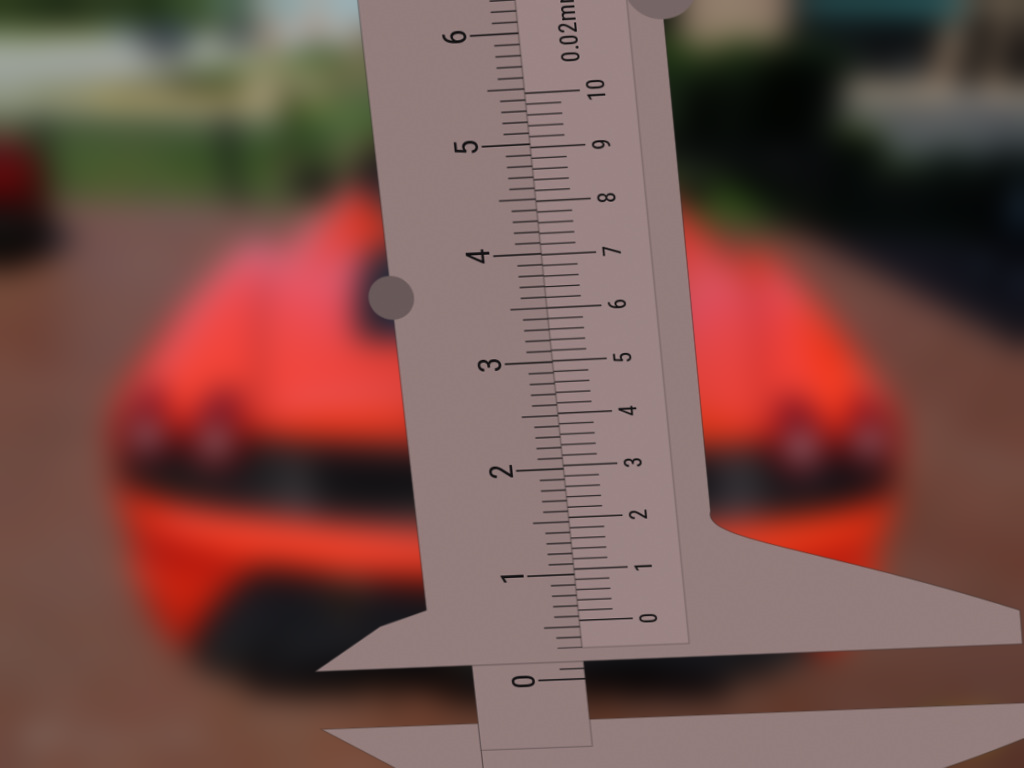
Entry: 5.6; mm
